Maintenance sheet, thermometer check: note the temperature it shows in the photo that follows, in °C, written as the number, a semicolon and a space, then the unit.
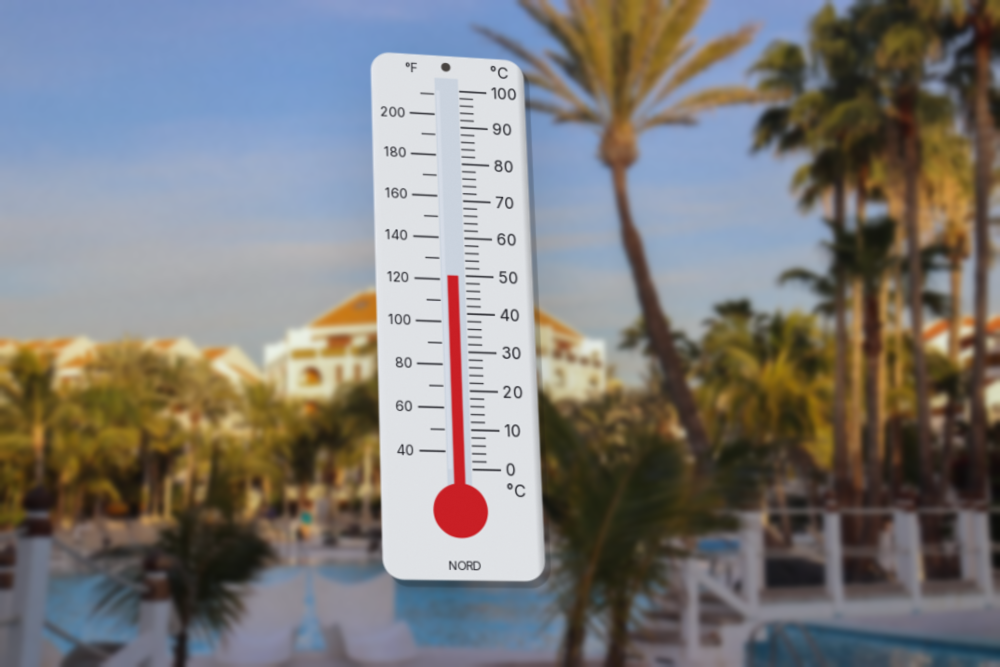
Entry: 50; °C
